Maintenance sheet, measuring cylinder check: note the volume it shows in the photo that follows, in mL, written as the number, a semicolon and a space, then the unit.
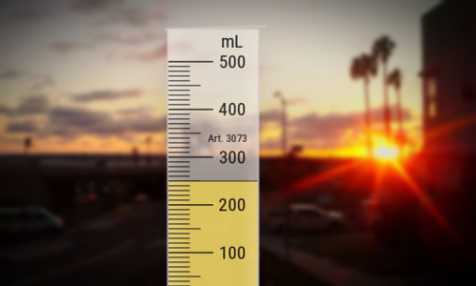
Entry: 250; mL
